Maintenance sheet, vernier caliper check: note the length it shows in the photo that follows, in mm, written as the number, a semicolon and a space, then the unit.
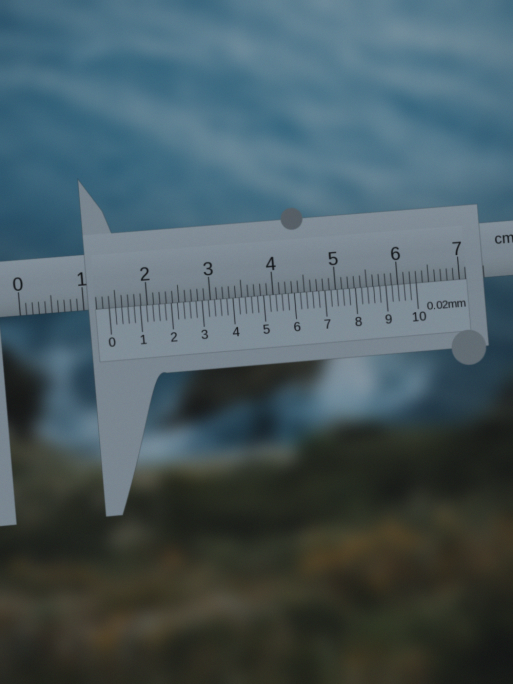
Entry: 14.0; mm
